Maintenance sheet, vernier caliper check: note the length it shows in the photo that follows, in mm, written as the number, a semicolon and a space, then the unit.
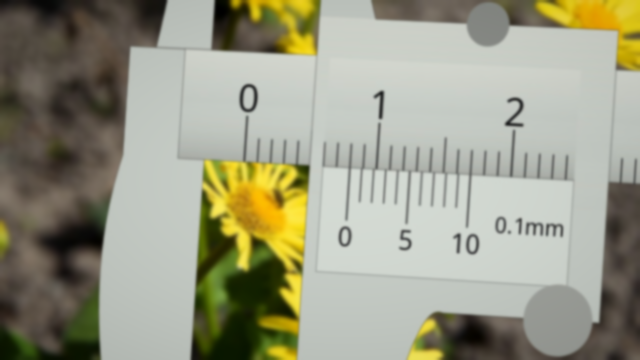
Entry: 8.0; mm
